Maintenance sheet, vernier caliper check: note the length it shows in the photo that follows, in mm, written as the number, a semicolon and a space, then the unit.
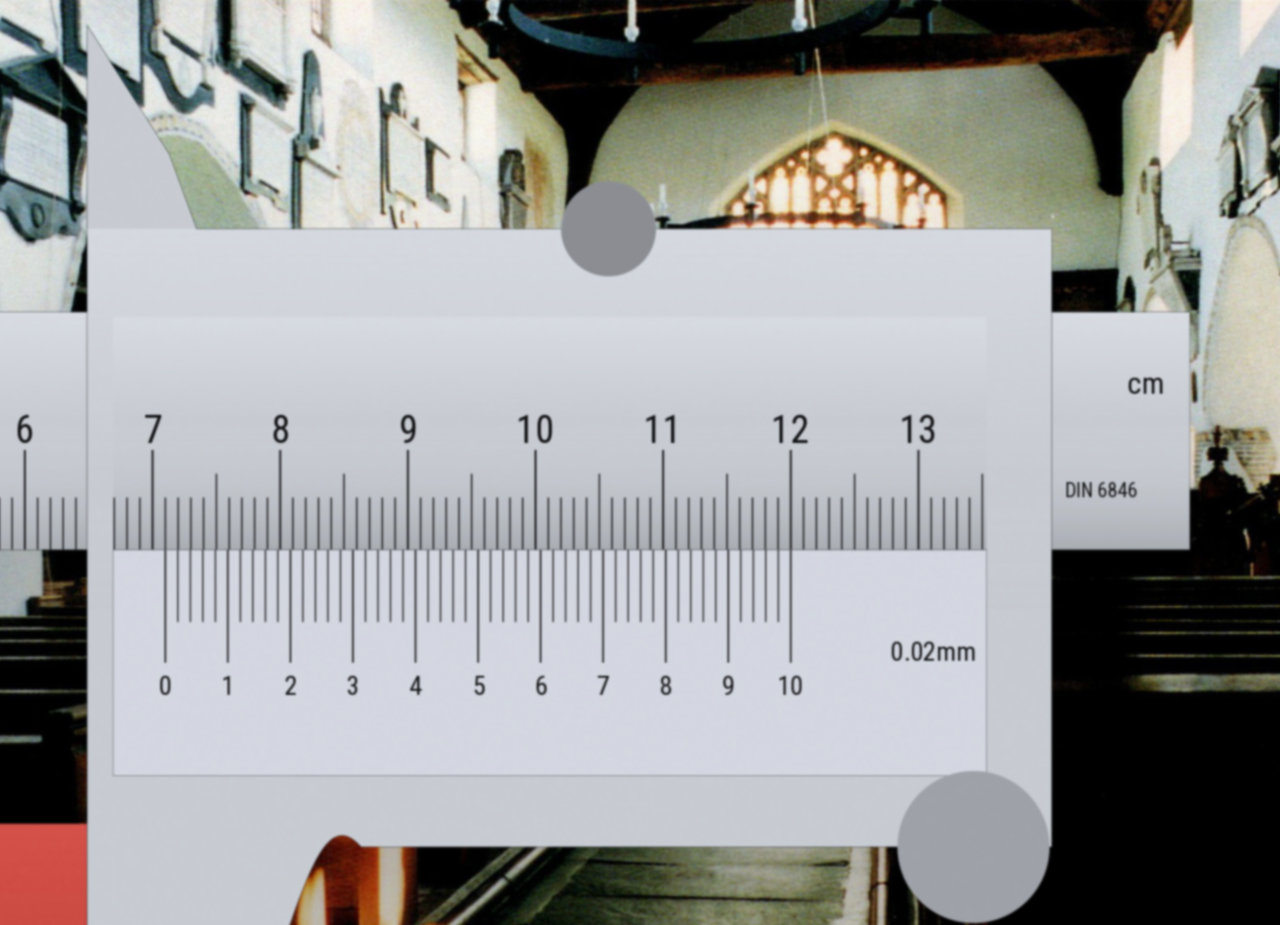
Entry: 71.0; mm
